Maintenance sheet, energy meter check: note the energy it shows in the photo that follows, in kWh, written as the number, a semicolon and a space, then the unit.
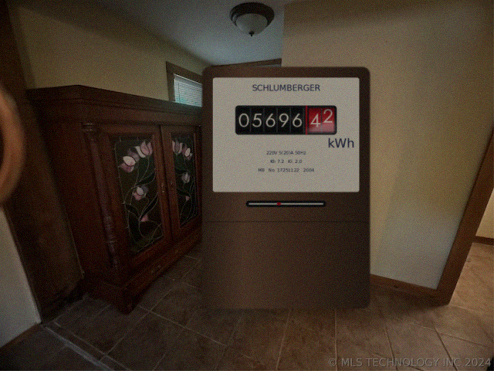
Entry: 5696.42; kWh
